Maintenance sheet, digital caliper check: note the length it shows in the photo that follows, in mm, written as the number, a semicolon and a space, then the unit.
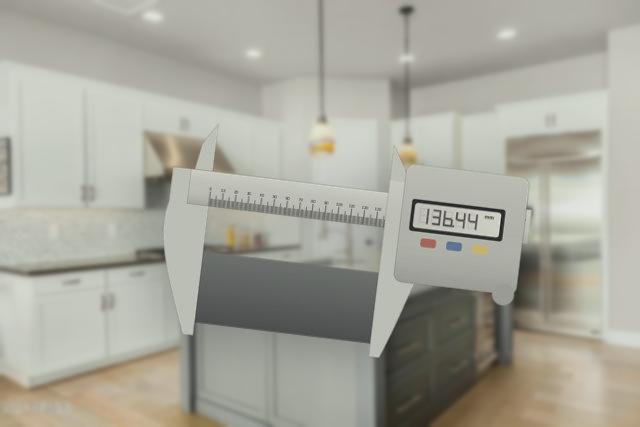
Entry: 136.44; mm
